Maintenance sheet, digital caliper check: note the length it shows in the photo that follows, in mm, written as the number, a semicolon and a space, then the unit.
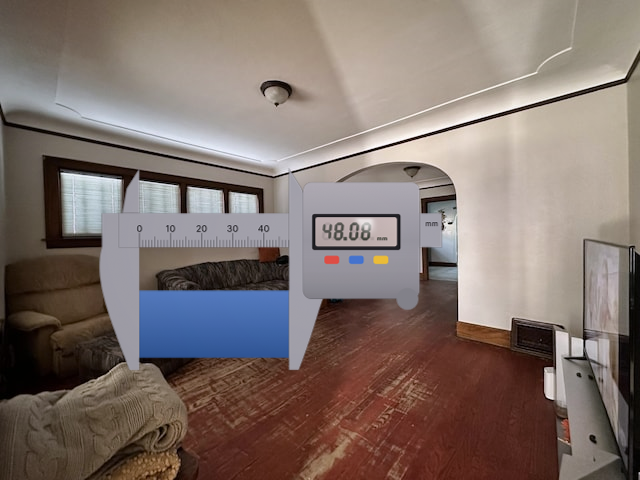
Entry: 48.08; mm
